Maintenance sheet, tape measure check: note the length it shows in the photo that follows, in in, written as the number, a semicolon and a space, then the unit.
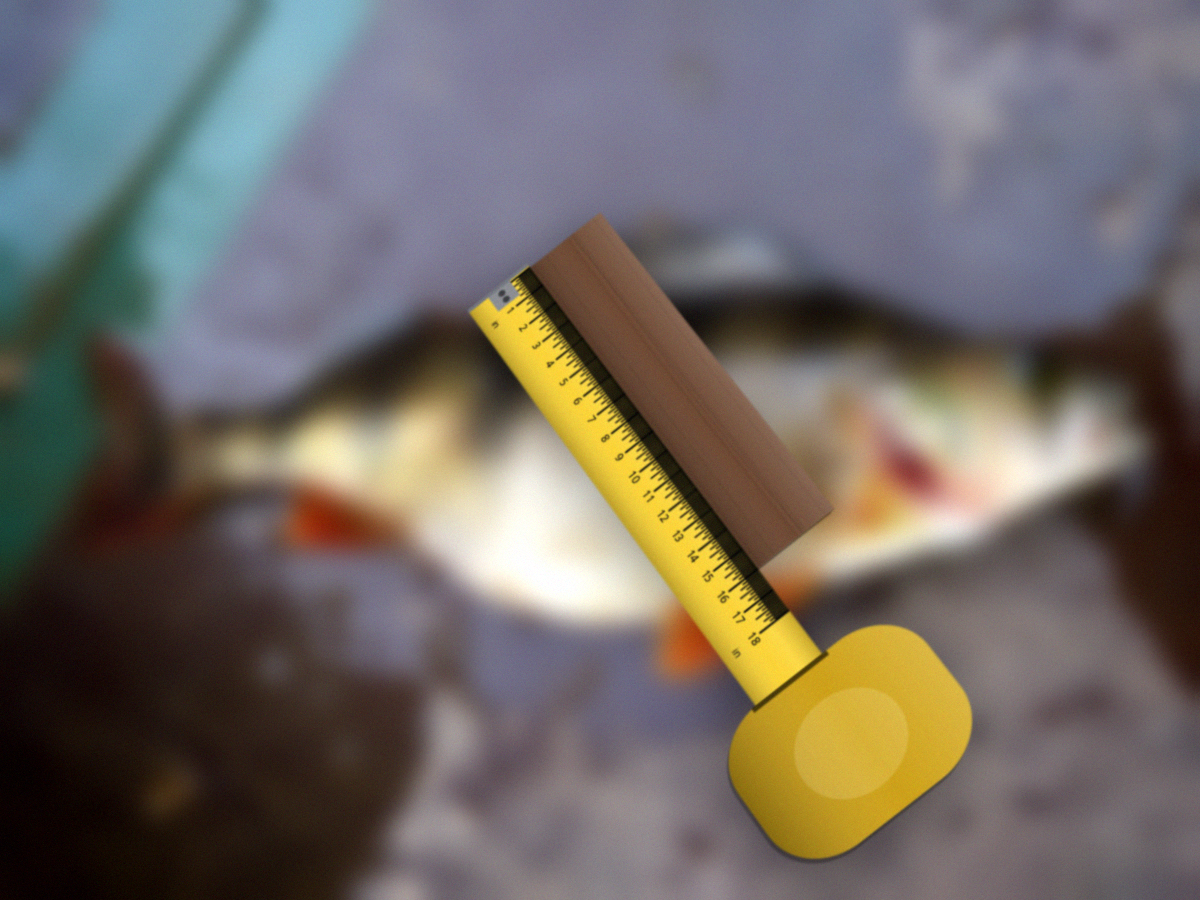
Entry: 16; in
